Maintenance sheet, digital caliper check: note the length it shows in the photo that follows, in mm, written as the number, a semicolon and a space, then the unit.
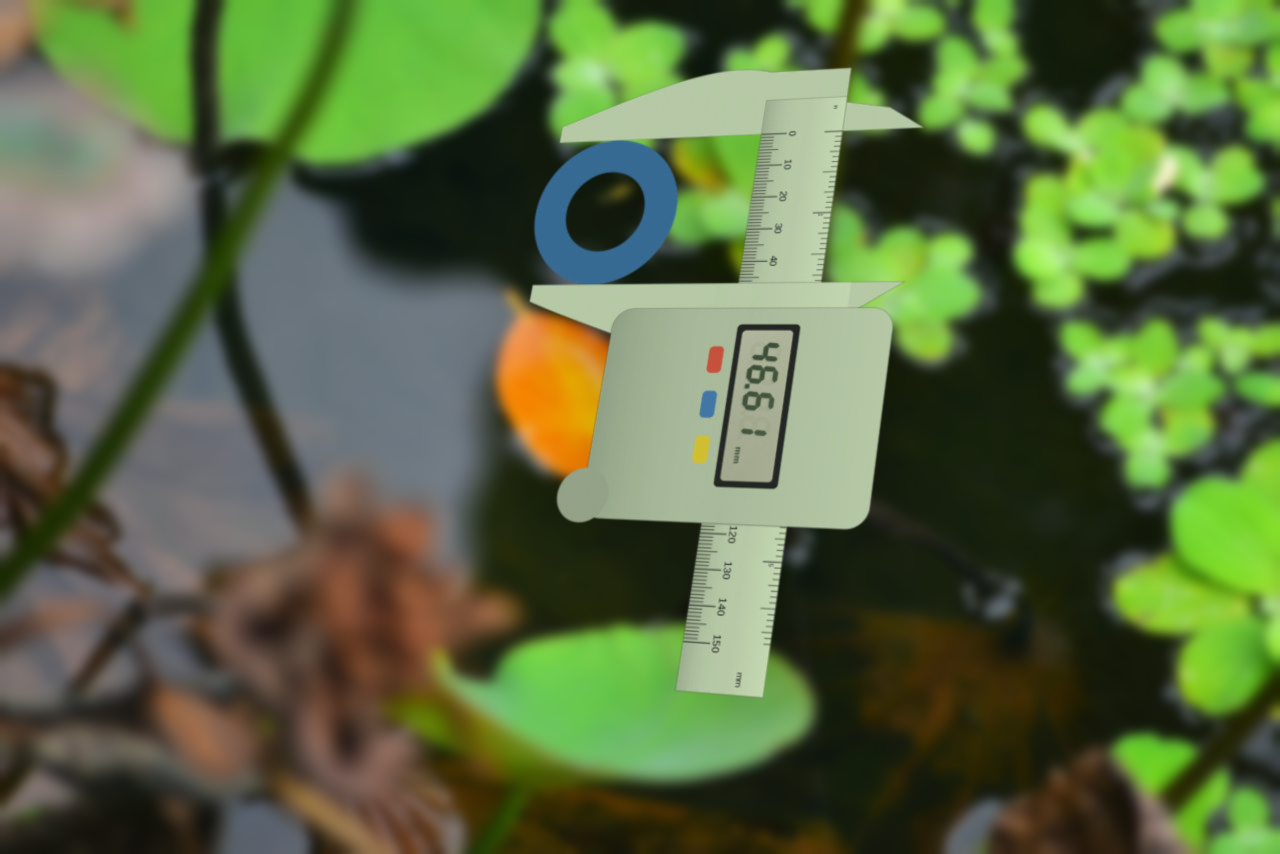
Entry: 46.61; mm
